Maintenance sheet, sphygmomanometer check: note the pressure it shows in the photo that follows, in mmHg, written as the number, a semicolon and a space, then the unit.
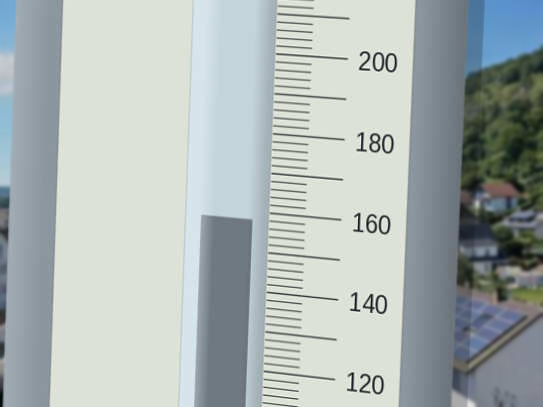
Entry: 158; mmHg
